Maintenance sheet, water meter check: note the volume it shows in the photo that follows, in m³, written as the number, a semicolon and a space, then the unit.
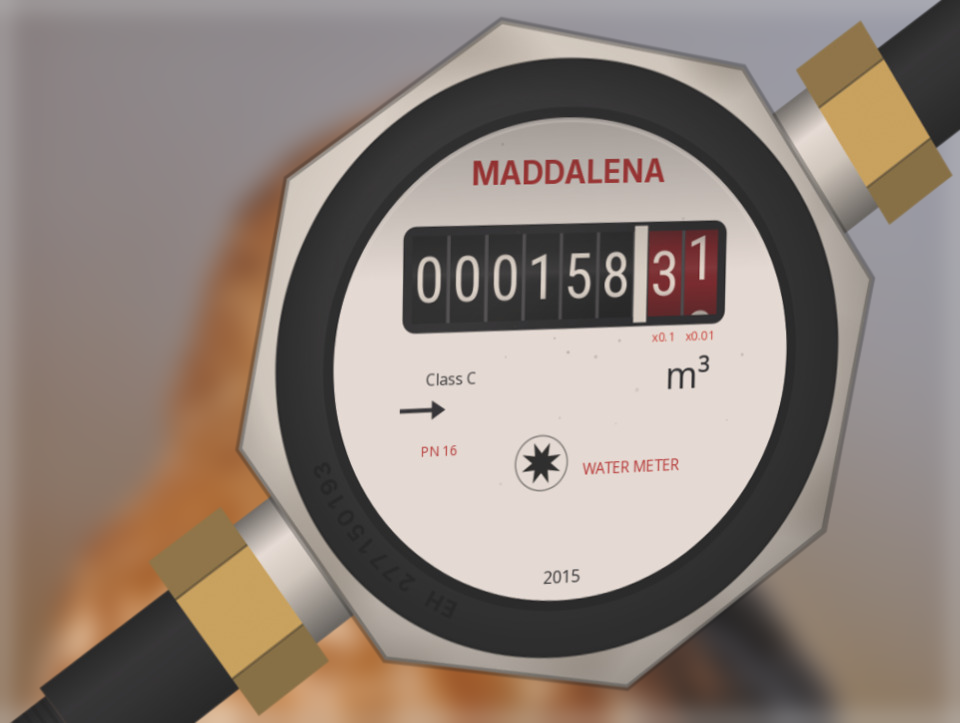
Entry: 158.31; m³
